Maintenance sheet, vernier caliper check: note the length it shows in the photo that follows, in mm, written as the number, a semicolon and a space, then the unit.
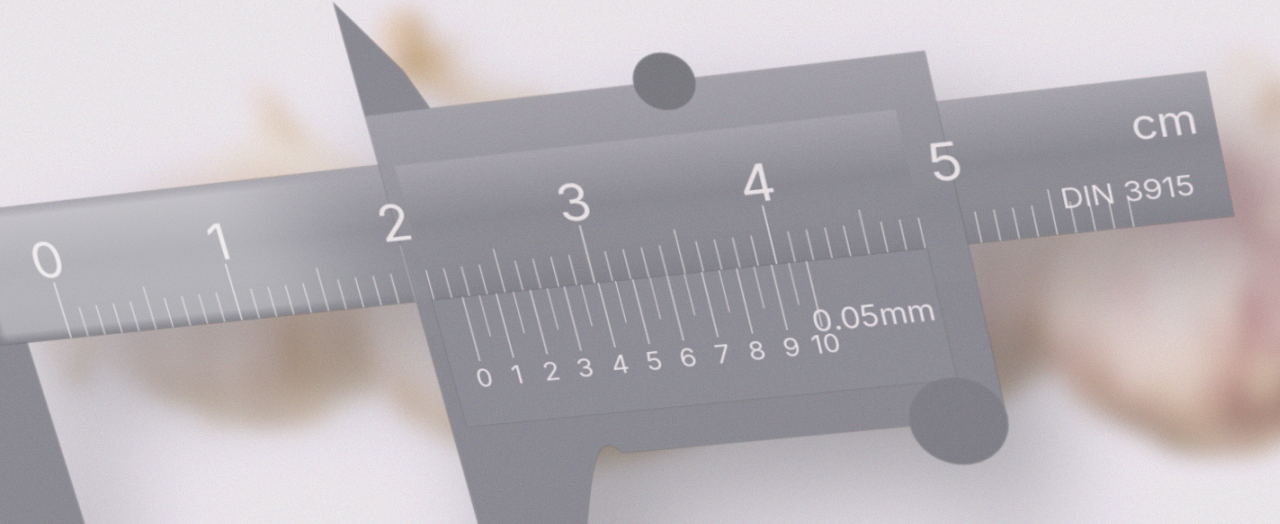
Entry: 22.6; mm
